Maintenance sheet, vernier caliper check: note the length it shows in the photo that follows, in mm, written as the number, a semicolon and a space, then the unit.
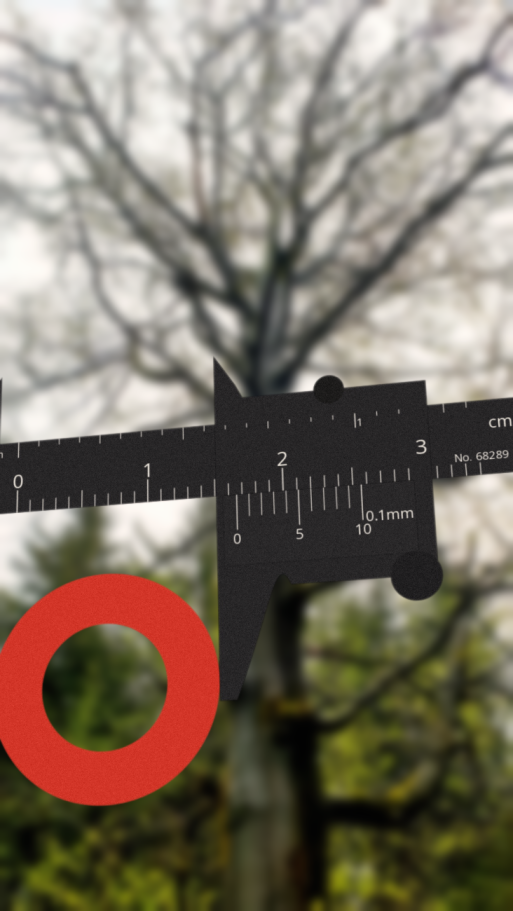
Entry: 16.6; mm
